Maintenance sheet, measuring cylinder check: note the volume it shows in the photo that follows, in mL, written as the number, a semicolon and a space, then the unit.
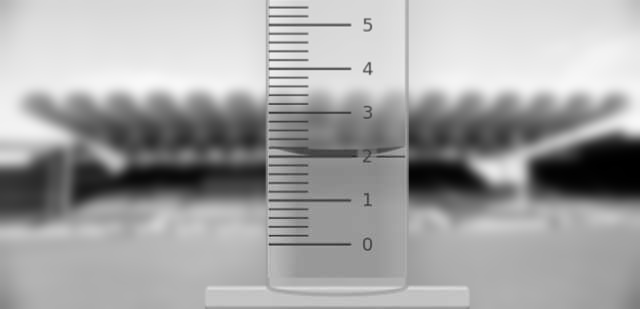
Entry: 2; mL
